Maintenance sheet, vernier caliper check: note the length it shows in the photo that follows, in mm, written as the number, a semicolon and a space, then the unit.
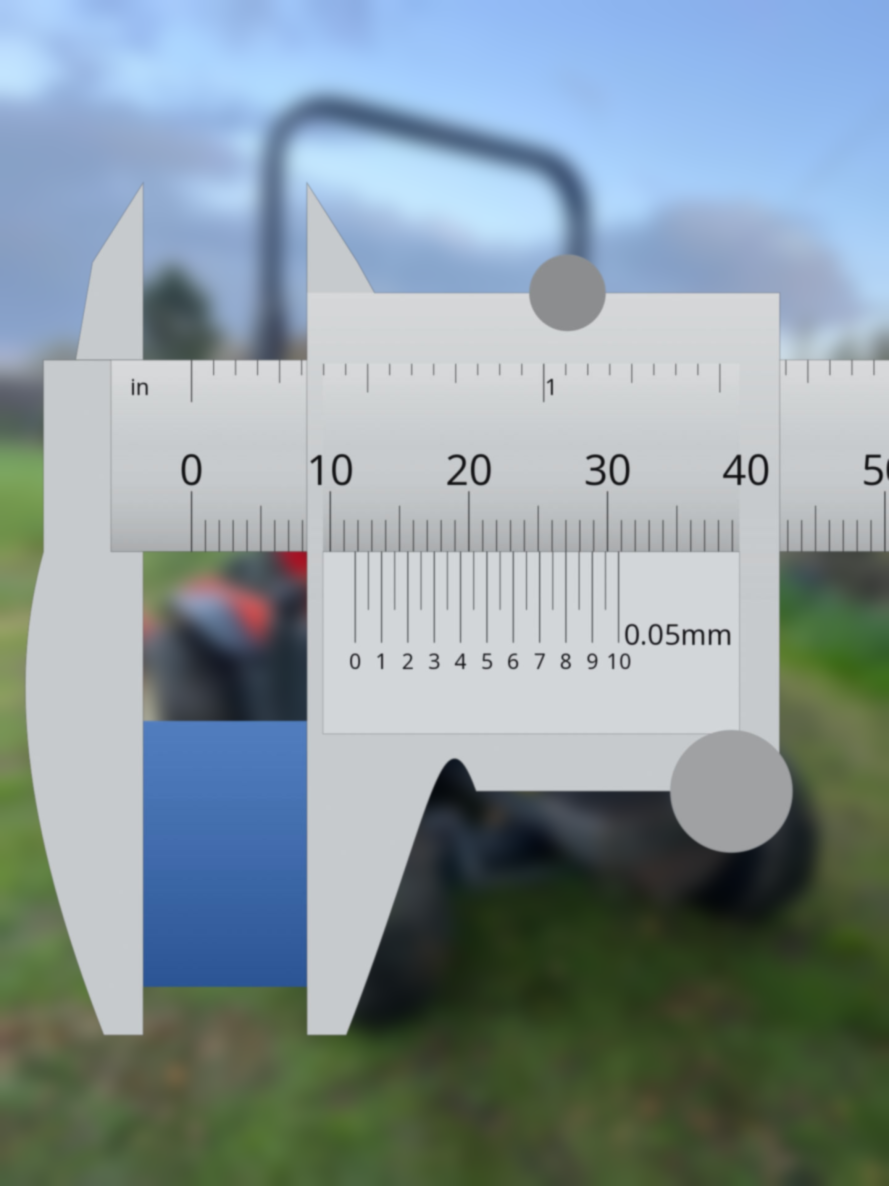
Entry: 11.8; mm
